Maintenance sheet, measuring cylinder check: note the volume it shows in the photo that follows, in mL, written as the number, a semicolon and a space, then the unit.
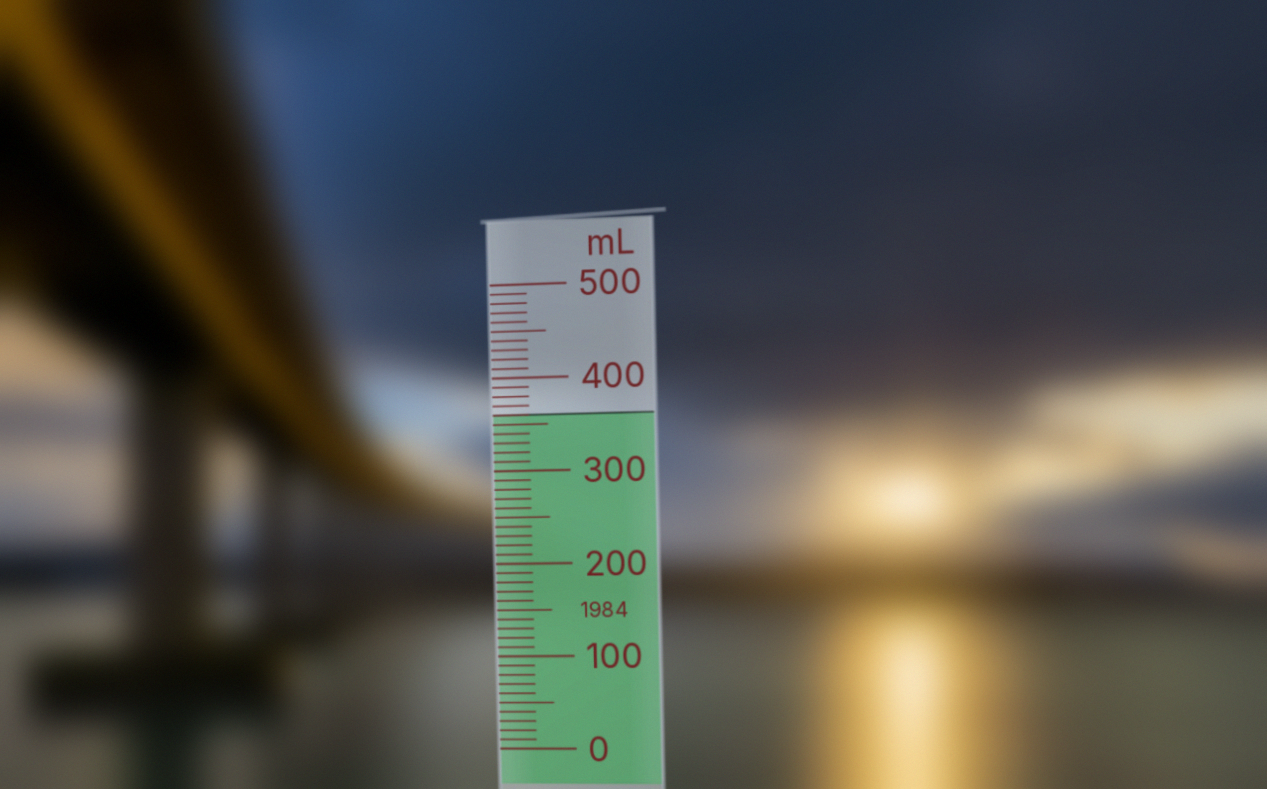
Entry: 360; mL
